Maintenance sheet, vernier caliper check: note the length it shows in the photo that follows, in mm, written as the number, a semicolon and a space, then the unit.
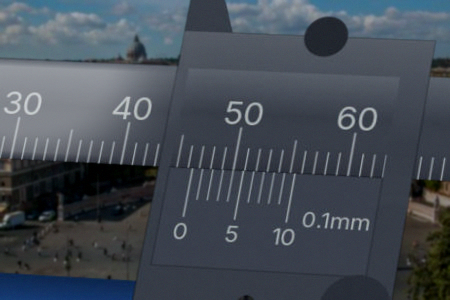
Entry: 46.4; mm
